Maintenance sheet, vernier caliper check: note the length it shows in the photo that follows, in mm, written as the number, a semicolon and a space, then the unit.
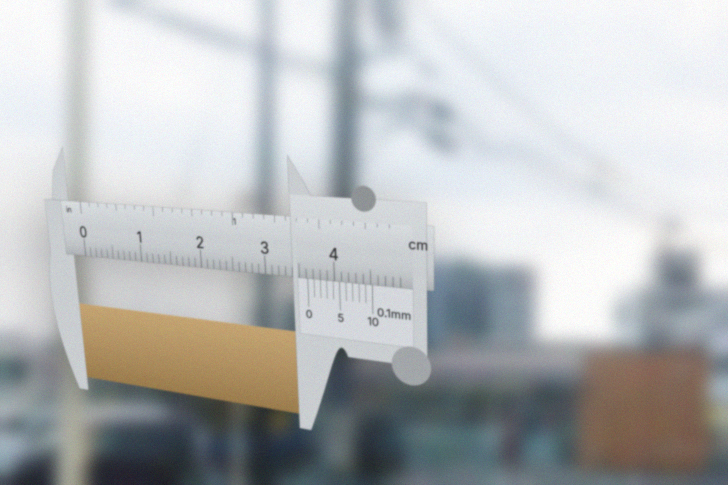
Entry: 36.2; mm
